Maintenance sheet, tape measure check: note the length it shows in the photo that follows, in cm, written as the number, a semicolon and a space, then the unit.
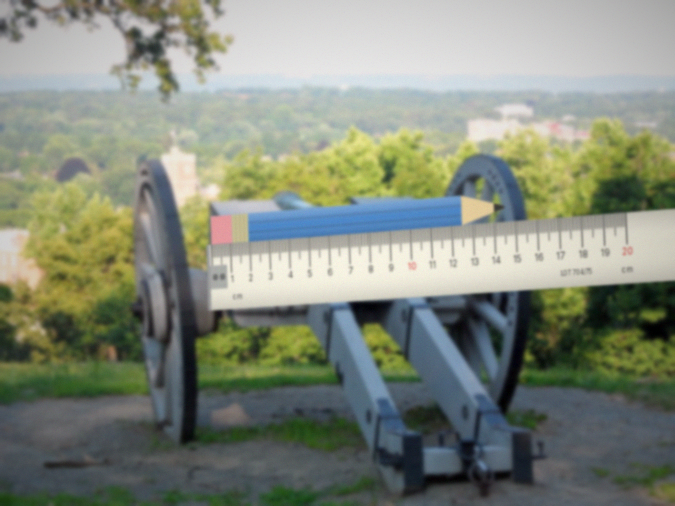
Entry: 14.5; cm
